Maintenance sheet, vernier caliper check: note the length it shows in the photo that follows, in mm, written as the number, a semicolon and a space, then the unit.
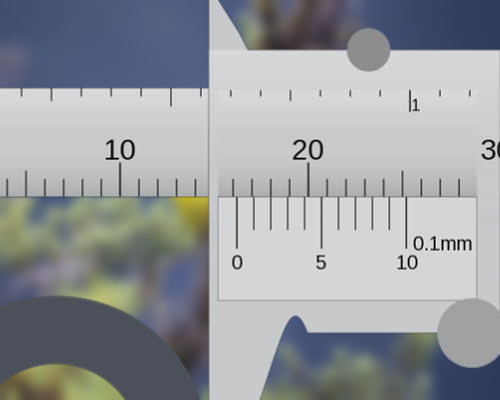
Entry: 16.2; mm
